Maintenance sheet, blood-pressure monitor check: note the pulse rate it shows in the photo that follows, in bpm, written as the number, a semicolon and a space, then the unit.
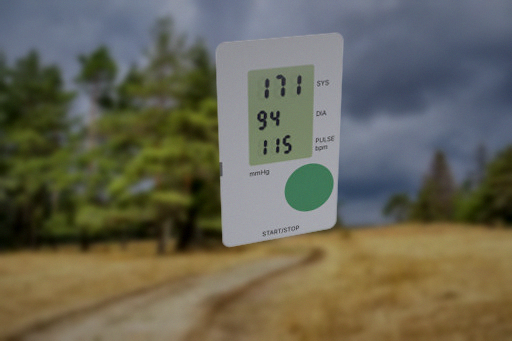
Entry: 115; bpm
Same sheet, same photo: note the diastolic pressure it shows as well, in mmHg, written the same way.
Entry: 94; mmHg
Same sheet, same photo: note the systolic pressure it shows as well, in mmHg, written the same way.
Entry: 171; mmHg
